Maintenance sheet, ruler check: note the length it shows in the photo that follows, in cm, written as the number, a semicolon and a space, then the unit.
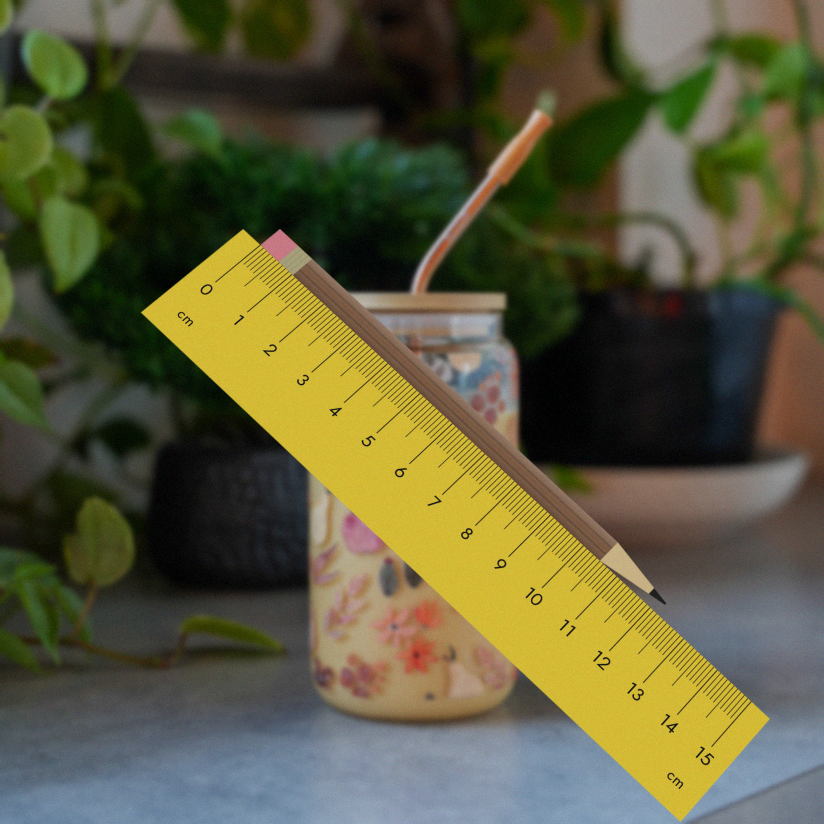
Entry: 12.2; cm
